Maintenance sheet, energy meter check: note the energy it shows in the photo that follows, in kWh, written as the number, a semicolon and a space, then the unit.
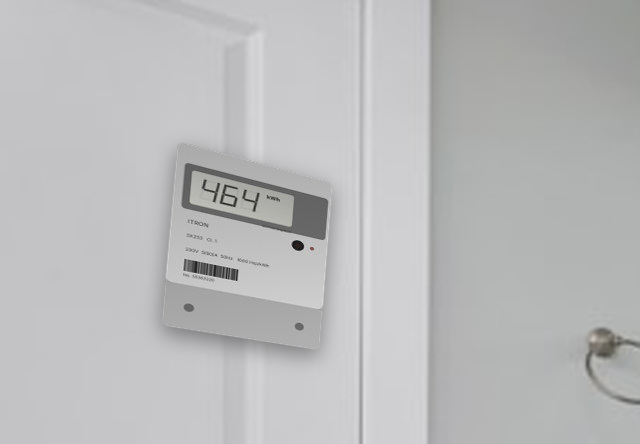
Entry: 464; kWh
